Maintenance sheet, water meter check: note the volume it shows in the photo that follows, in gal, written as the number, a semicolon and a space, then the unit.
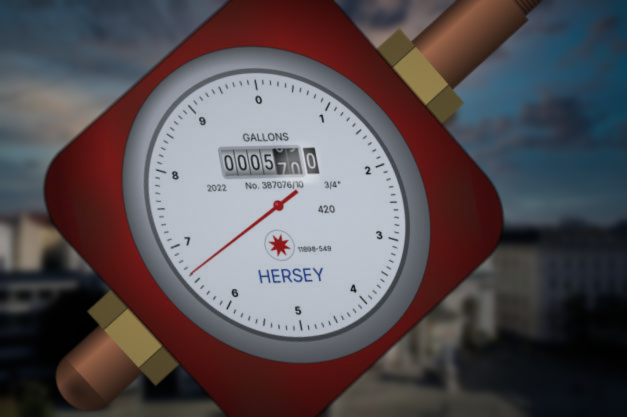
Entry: 5696.6; gal
